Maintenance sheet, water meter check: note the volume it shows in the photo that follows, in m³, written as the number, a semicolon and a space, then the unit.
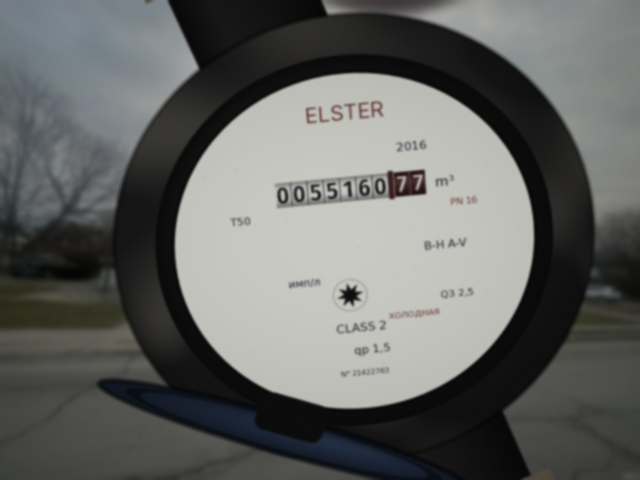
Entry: 55160.77; m³
